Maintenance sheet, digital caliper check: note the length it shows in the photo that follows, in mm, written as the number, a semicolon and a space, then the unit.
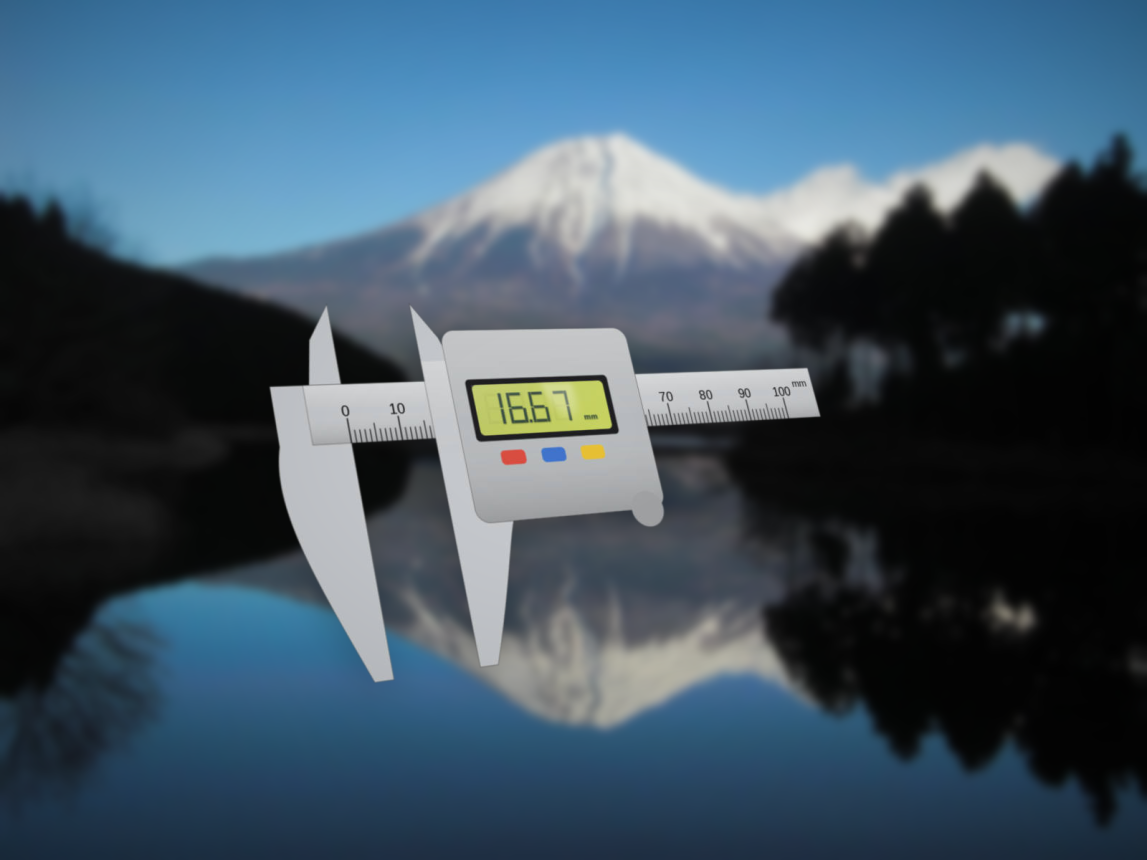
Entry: 16.67; mm
